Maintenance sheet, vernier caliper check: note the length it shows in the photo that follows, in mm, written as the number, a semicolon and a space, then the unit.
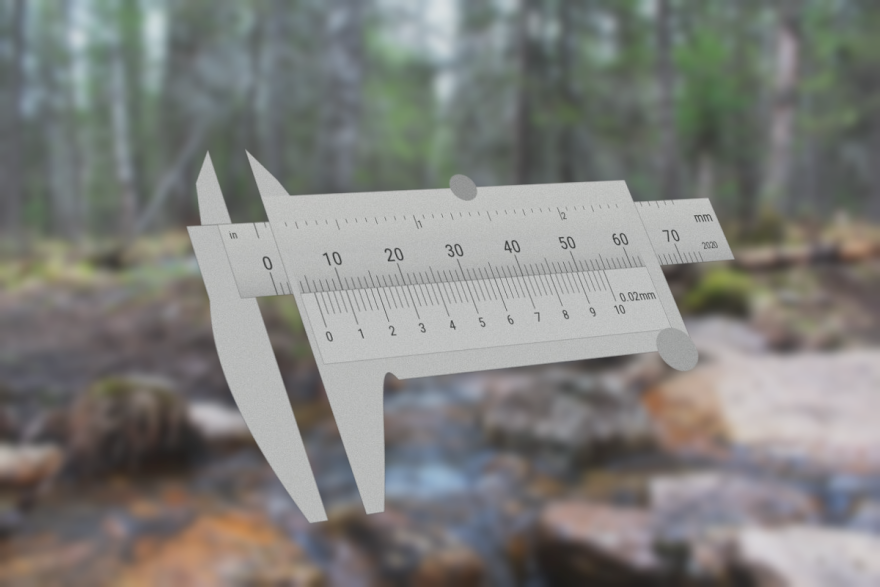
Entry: 5.6; mm
